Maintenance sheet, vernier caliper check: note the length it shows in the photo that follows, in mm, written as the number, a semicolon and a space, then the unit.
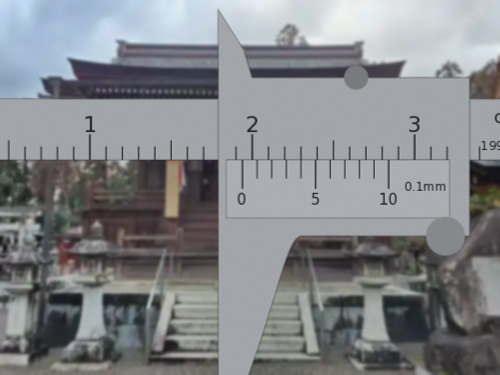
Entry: 19.4; mm
